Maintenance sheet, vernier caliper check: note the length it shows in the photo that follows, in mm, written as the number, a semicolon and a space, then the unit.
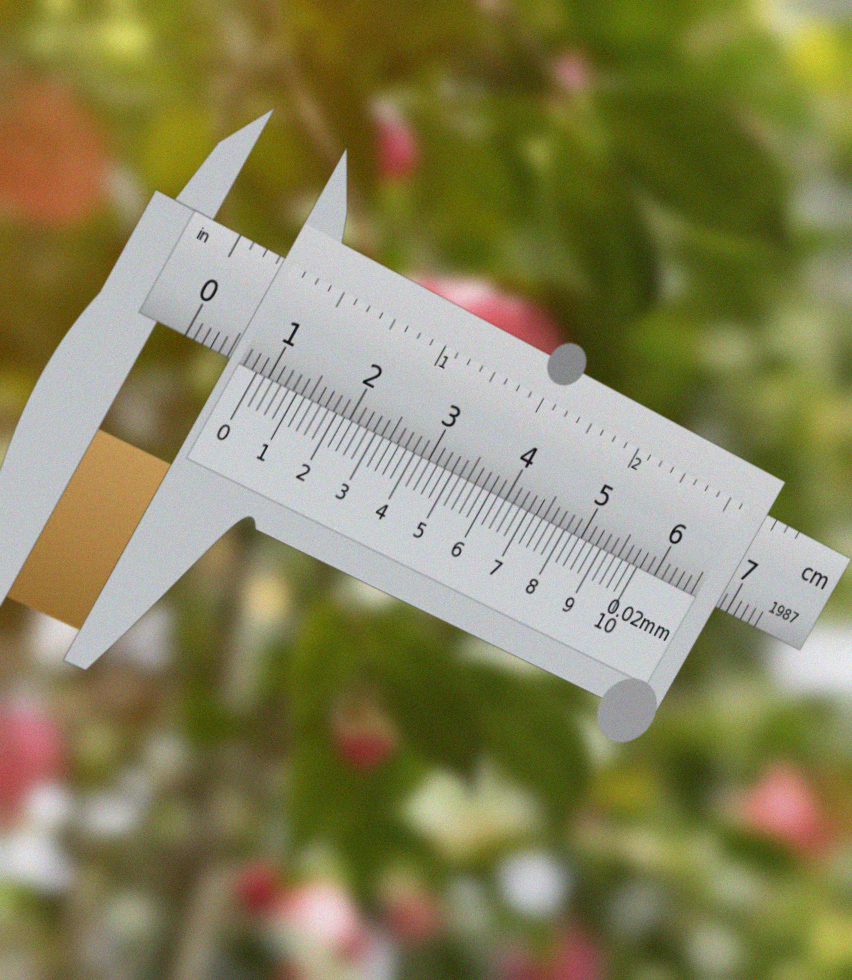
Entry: 8.6; mm
